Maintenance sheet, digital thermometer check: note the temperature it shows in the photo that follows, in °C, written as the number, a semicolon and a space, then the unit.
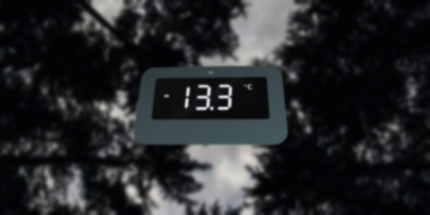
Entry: -13.3; °C
